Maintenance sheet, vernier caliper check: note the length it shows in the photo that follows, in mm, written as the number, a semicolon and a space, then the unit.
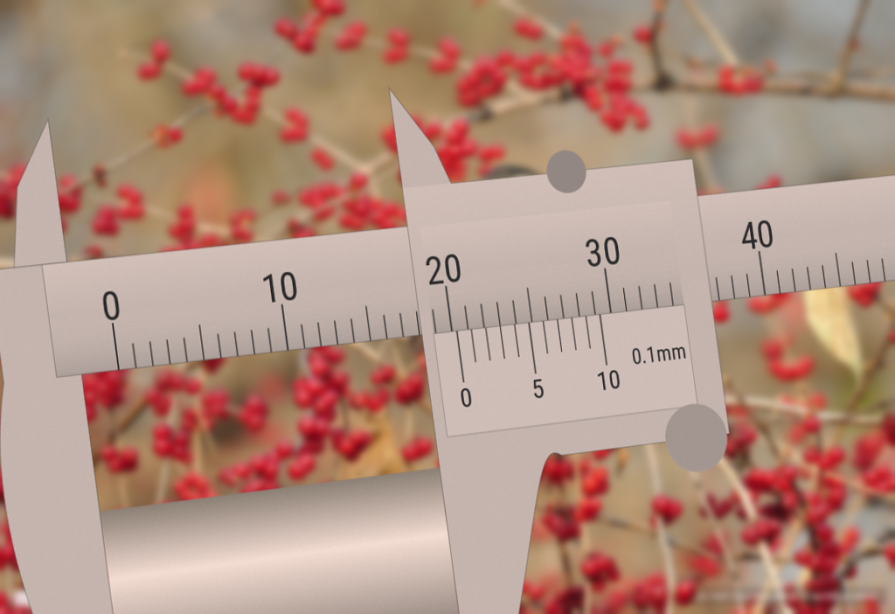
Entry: 20.3; mm
